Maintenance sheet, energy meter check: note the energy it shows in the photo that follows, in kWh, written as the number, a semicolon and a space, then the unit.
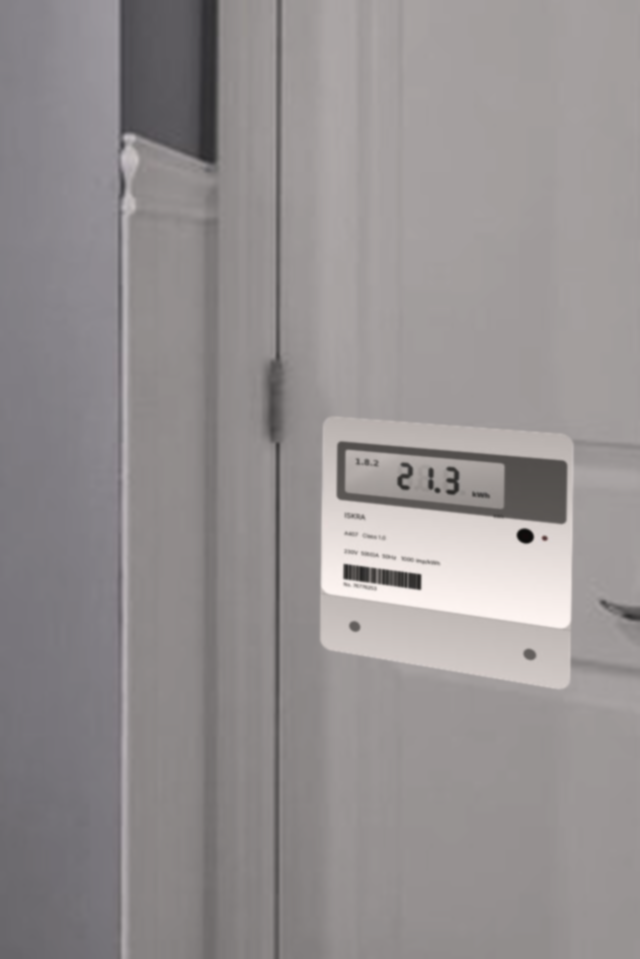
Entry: 21.3; kWh
